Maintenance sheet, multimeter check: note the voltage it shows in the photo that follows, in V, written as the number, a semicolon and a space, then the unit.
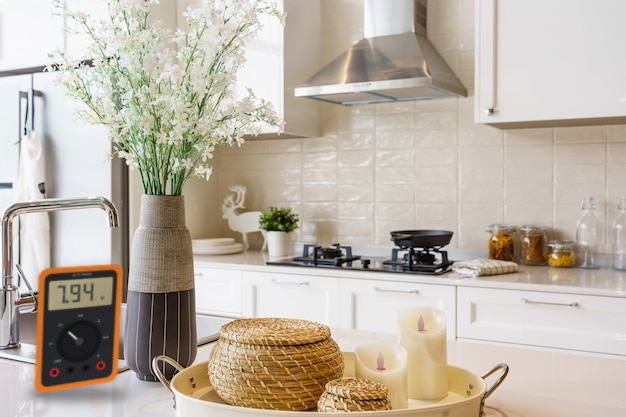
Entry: 7.94; V
